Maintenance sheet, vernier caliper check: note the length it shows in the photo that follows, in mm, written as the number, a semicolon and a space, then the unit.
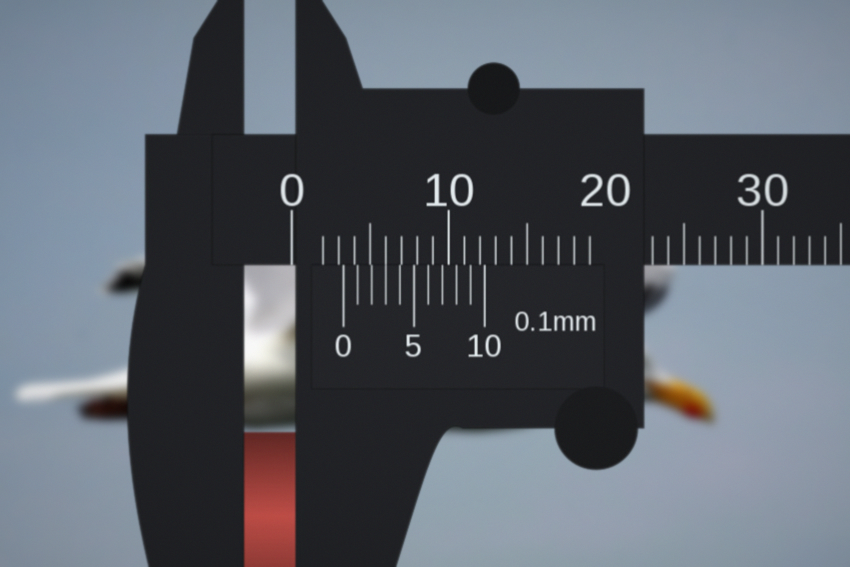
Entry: 3.3; mm
